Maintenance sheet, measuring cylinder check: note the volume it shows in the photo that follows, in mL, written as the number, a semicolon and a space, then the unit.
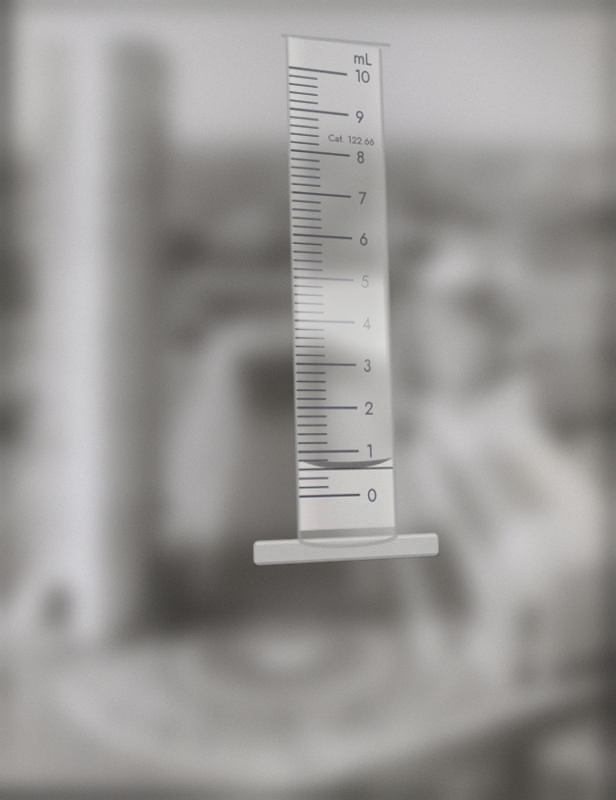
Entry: 0.6; mL
